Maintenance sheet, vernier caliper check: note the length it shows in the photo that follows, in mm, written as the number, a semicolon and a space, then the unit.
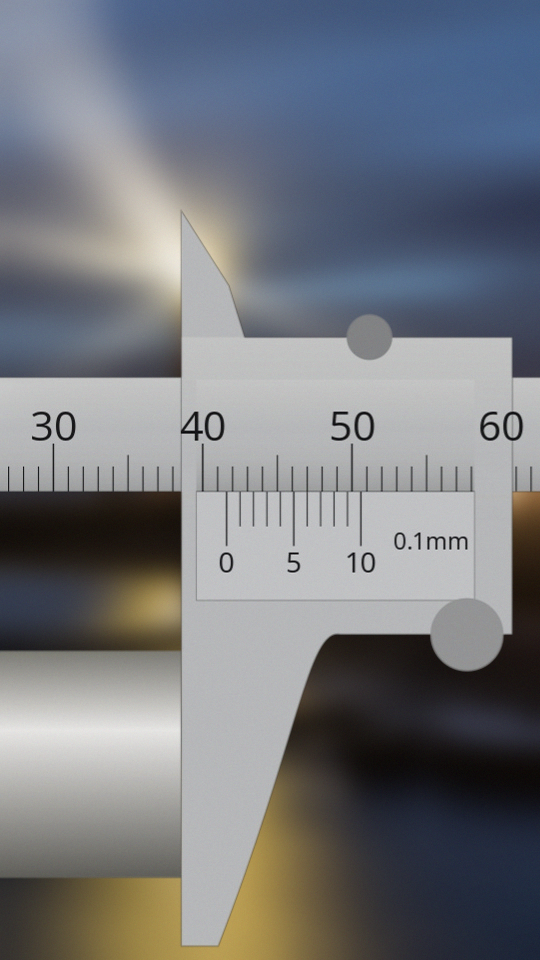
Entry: 41.6; mm
